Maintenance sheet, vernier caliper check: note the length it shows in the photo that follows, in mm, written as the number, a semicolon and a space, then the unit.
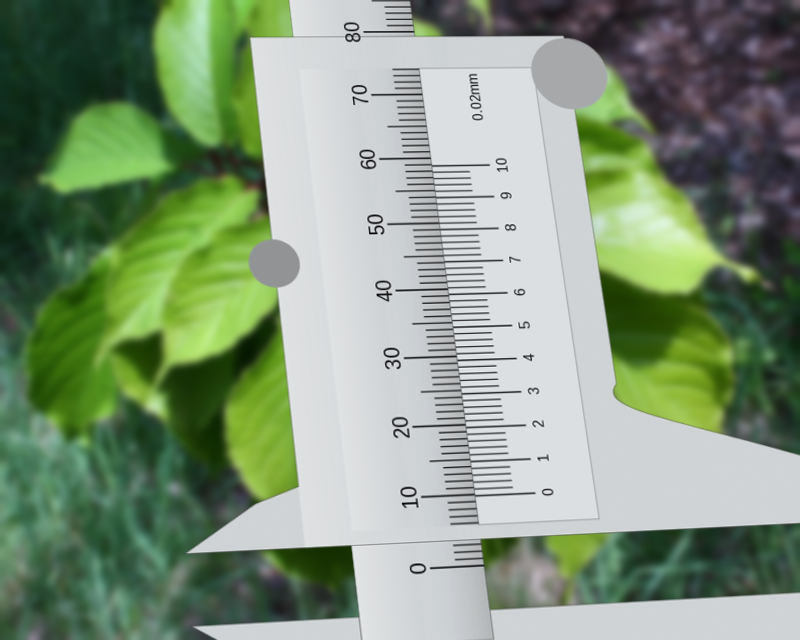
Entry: 9.8; mm
